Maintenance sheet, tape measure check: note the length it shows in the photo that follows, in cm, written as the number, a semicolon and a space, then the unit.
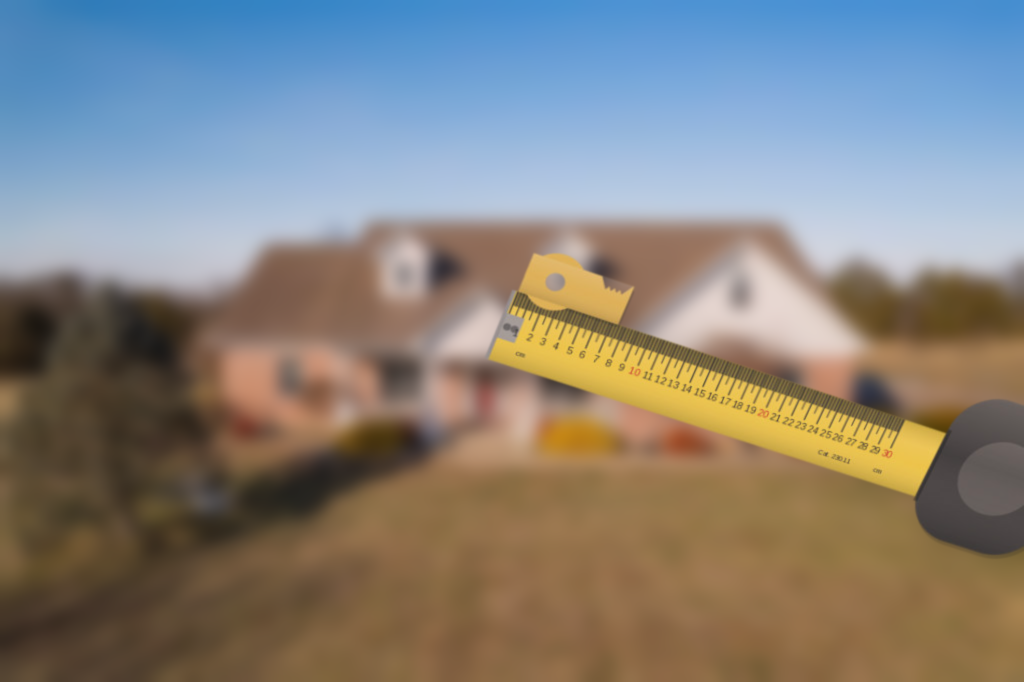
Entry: 7.5; cm
